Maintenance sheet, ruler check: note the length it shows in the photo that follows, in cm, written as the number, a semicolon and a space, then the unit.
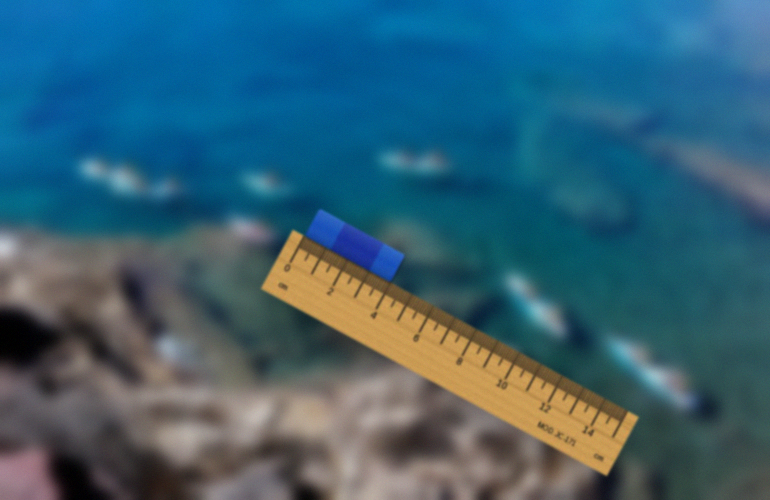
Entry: 4; cm
